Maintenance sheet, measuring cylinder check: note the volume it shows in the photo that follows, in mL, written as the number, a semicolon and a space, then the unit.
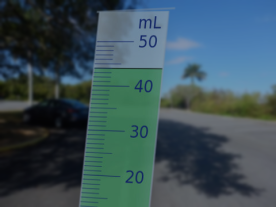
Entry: 44; mL
